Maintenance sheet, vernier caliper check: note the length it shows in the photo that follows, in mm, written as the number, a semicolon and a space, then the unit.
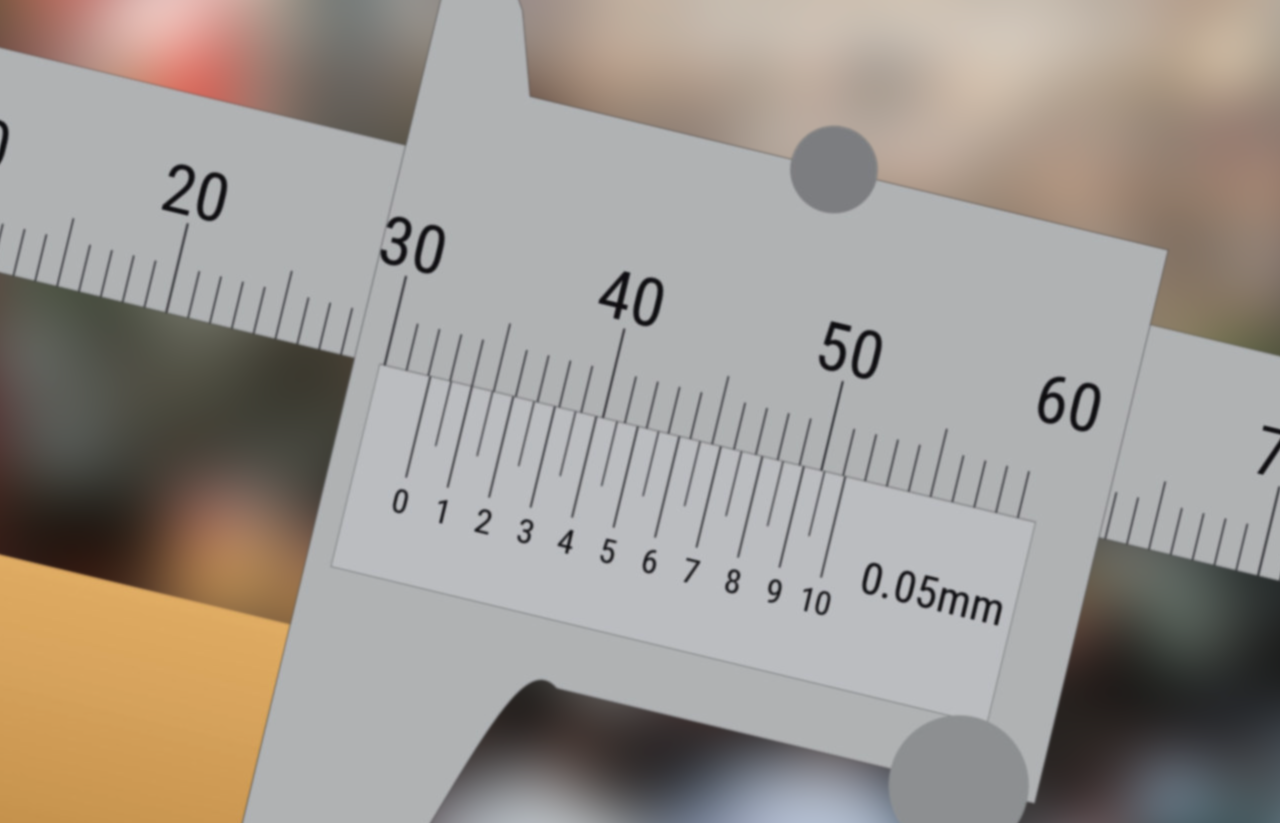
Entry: 32.1; mm
